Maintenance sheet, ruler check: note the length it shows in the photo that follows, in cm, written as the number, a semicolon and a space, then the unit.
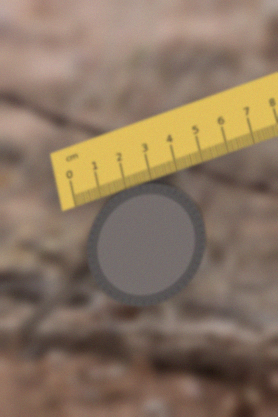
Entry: 4.5; cm
